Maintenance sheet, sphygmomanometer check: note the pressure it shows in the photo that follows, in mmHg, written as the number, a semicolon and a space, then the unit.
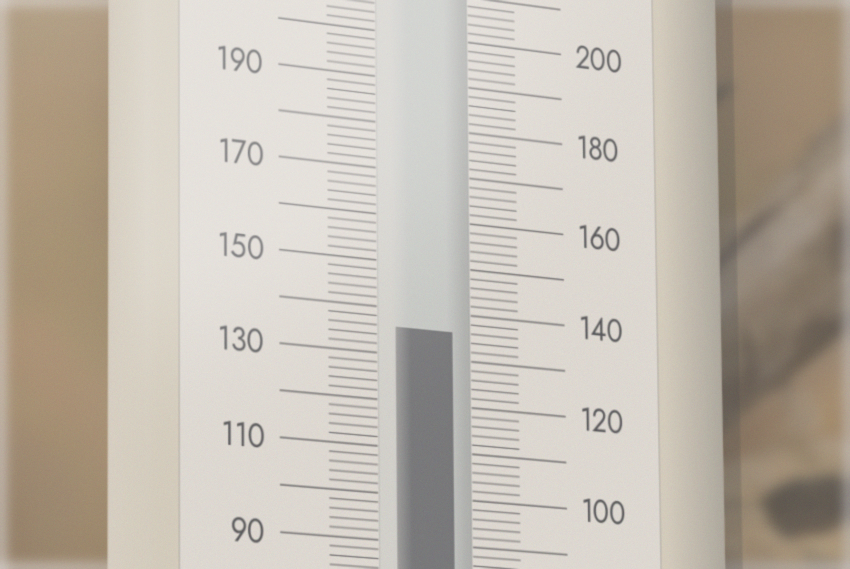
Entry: 136; mmHg
